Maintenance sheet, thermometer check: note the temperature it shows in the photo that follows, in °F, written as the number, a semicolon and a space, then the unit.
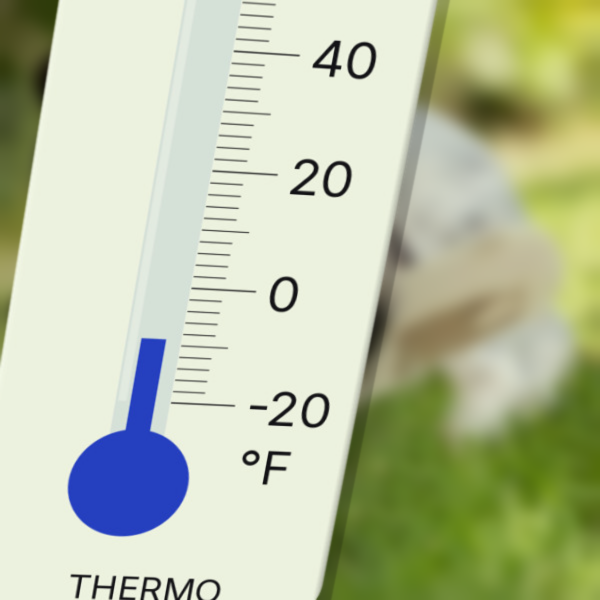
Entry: -9; °F
